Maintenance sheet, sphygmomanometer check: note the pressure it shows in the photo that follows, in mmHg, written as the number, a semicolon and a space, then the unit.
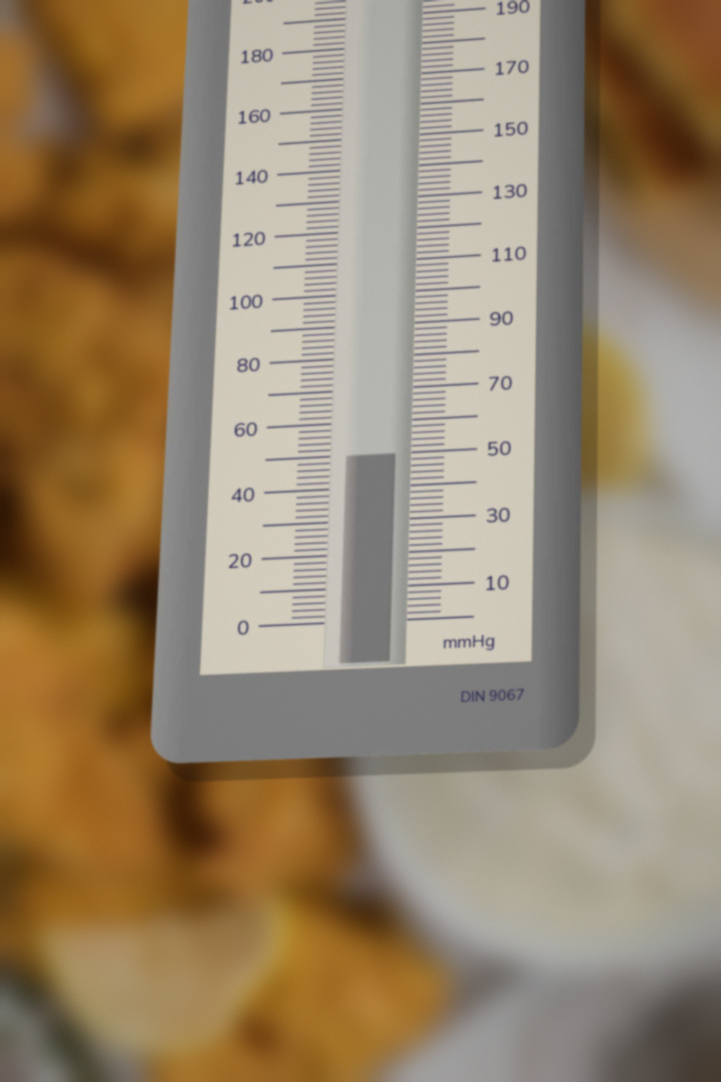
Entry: 50; mmHg
